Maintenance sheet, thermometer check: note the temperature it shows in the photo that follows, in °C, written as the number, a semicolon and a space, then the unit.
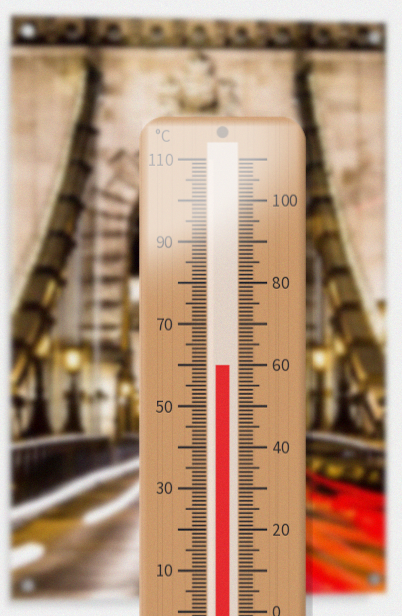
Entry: 60; °C
